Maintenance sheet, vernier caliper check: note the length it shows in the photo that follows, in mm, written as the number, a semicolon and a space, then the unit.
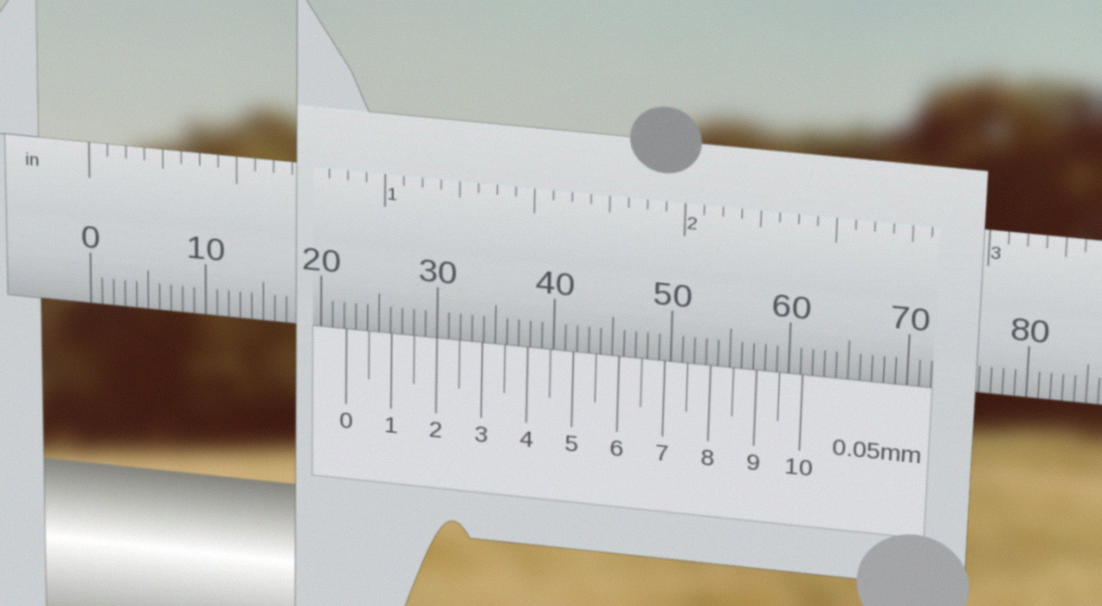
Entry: 22.2; mm
